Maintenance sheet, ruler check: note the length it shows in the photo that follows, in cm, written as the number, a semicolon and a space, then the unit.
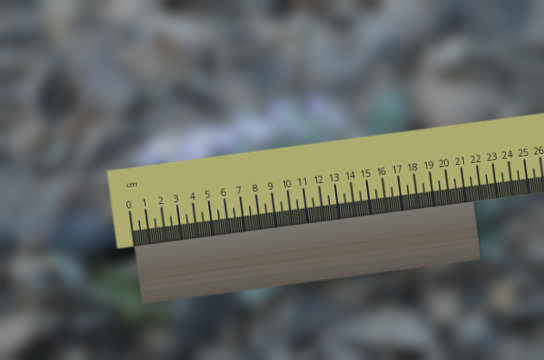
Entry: 21.5; cm
